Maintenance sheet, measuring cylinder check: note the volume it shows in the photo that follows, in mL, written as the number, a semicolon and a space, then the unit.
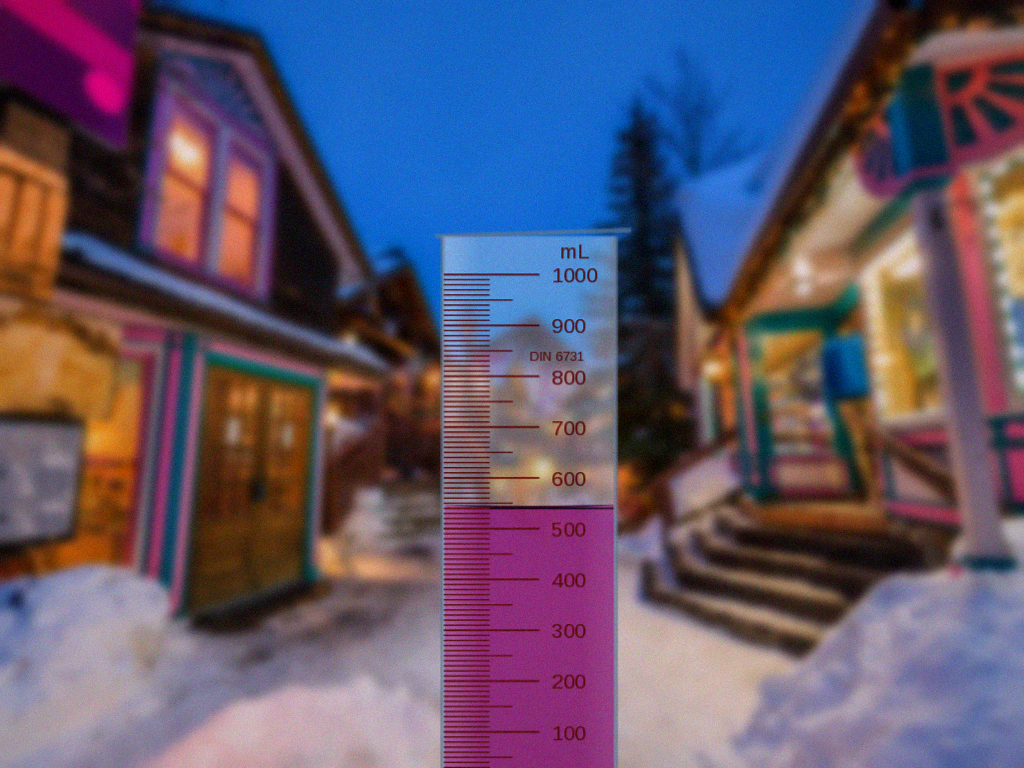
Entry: 540; mL
